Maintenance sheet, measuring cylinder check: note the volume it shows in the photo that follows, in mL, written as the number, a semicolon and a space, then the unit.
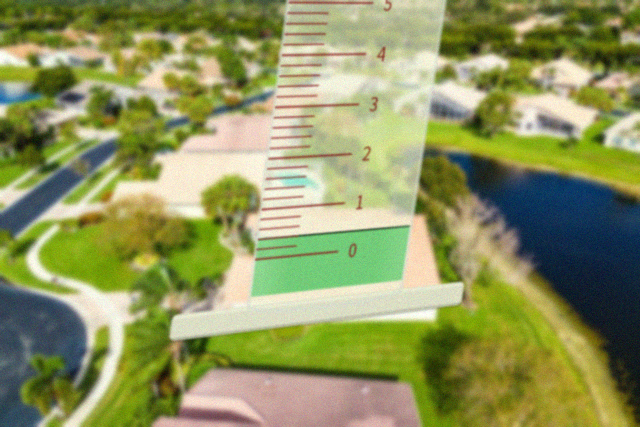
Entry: 0.4; mL
